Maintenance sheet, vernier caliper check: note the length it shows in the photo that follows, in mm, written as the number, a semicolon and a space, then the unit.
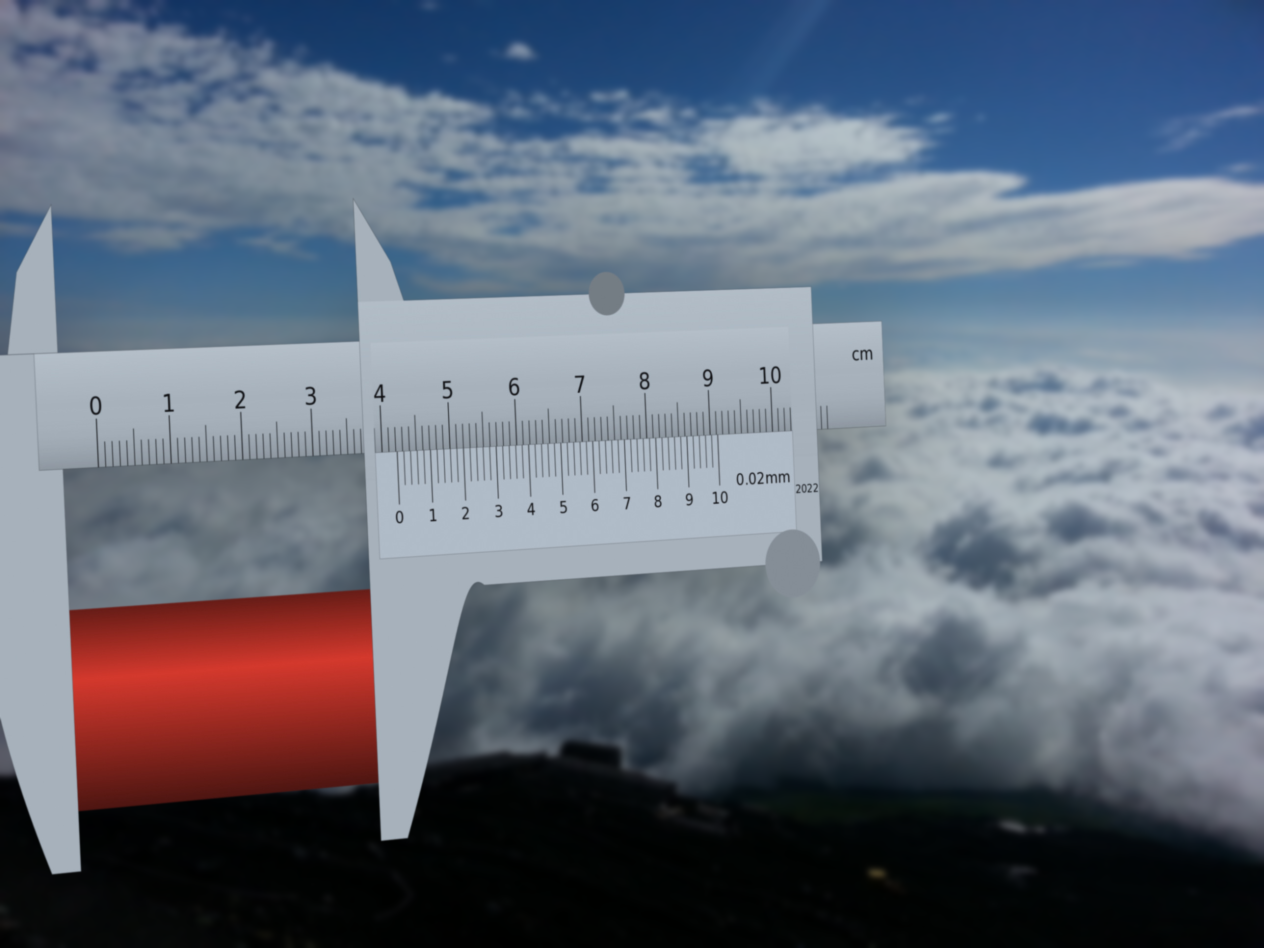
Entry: 42.2; mm
